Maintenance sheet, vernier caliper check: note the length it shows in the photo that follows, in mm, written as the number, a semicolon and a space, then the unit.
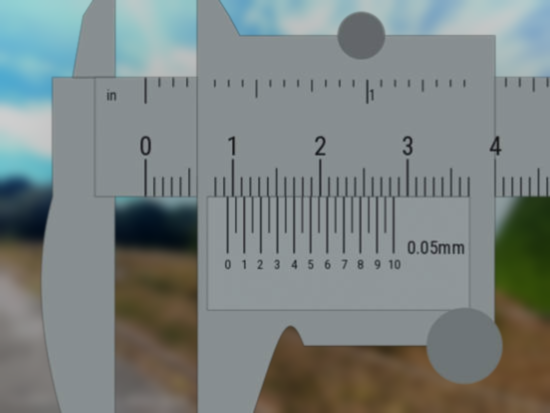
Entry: 9.4; mm
